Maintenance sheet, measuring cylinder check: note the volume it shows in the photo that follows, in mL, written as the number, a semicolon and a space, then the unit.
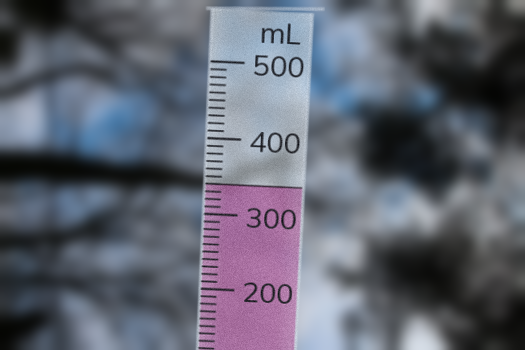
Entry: 340; mL
